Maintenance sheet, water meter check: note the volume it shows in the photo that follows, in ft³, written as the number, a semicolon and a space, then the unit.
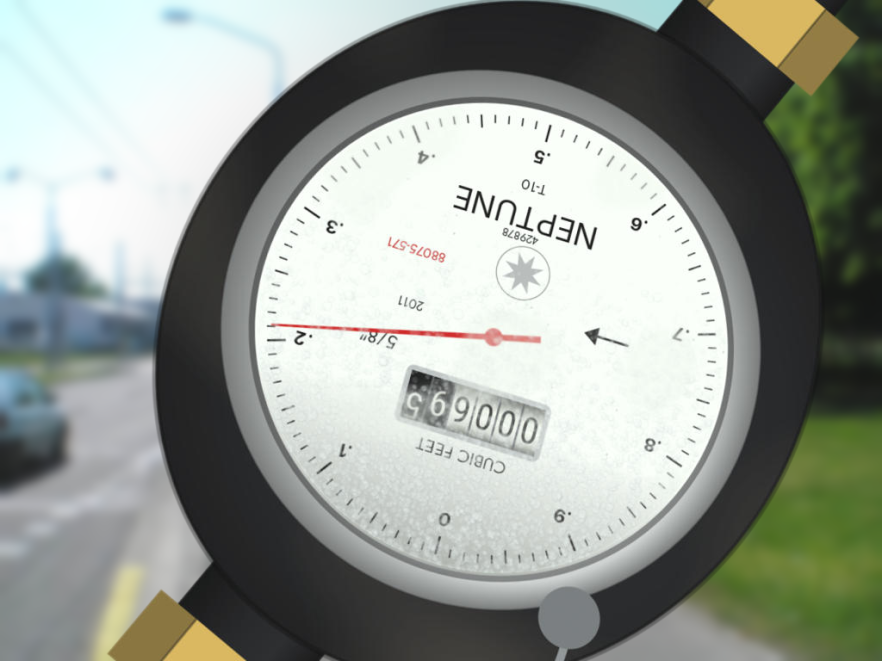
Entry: 695.21; ft³
